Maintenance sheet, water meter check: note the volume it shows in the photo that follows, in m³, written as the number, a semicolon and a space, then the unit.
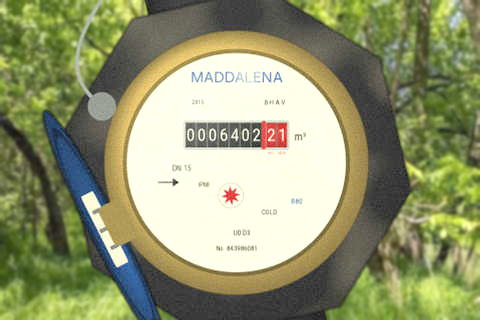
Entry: 6402.21; m³
